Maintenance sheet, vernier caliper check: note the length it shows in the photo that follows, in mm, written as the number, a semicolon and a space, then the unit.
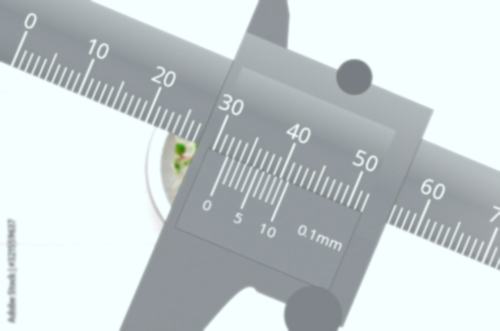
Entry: 32.2; mm
